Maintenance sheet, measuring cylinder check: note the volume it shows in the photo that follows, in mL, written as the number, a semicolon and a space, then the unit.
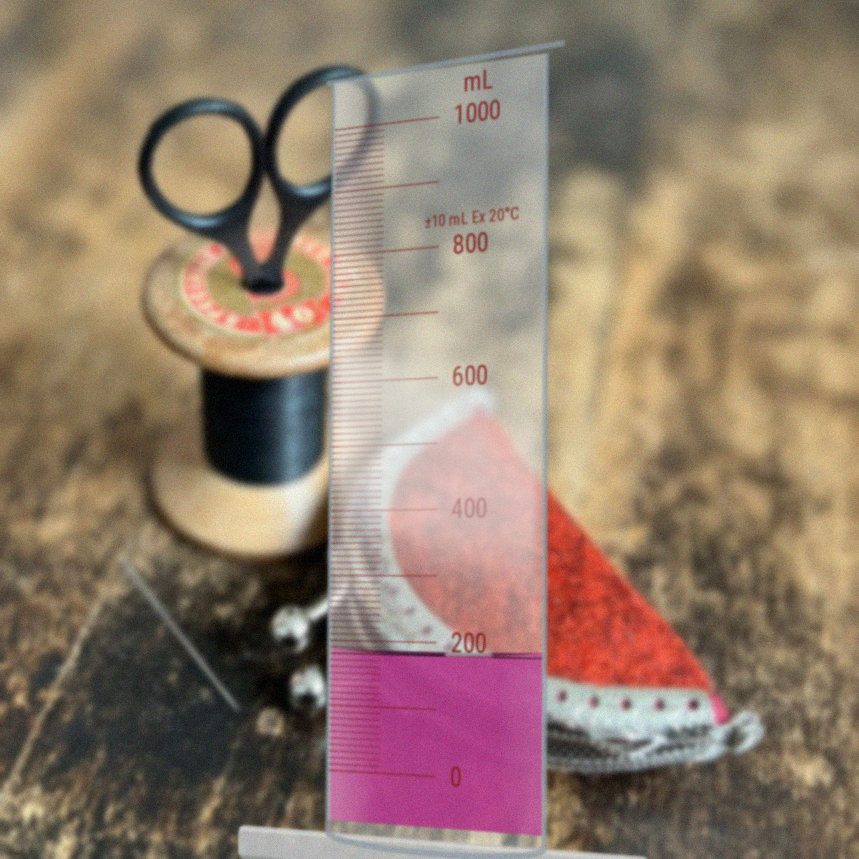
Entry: 180; mL
